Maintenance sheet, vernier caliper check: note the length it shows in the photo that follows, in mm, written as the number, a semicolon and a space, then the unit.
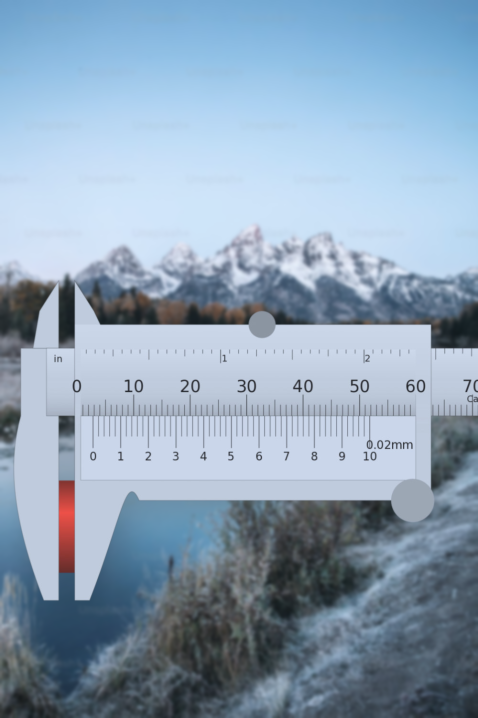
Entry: 2.8; mm
